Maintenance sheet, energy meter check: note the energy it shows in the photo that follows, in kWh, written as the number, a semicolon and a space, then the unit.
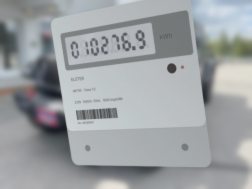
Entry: 10276.9; kWh
